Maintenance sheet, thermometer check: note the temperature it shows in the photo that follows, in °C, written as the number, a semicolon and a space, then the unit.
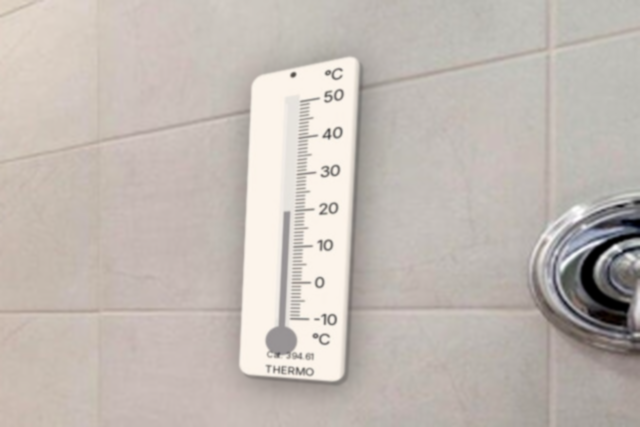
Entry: 20; °C
